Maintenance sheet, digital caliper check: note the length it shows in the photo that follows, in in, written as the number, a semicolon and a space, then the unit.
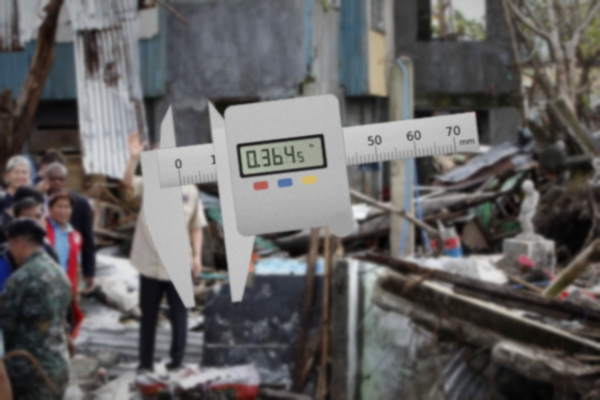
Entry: 0.3645; in
